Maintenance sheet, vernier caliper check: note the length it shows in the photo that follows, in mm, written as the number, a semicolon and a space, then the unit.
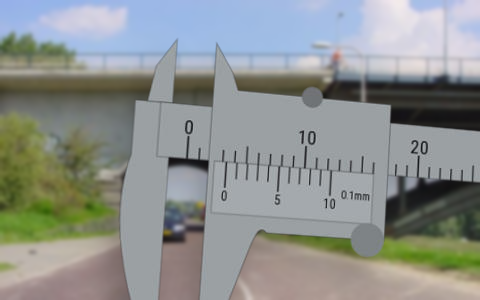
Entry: 3.3; mm
